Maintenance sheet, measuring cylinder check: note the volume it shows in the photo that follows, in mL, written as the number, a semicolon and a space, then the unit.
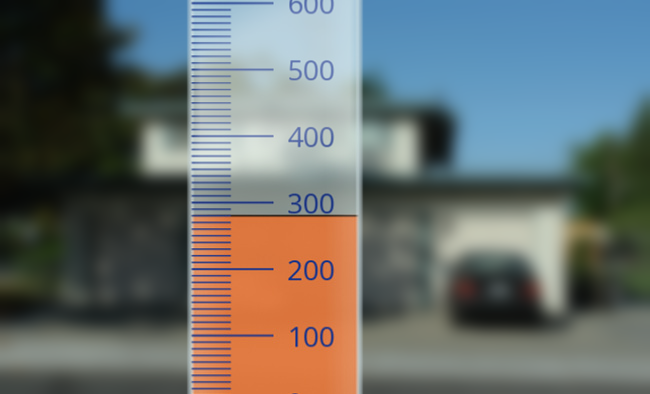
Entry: 280; mL
